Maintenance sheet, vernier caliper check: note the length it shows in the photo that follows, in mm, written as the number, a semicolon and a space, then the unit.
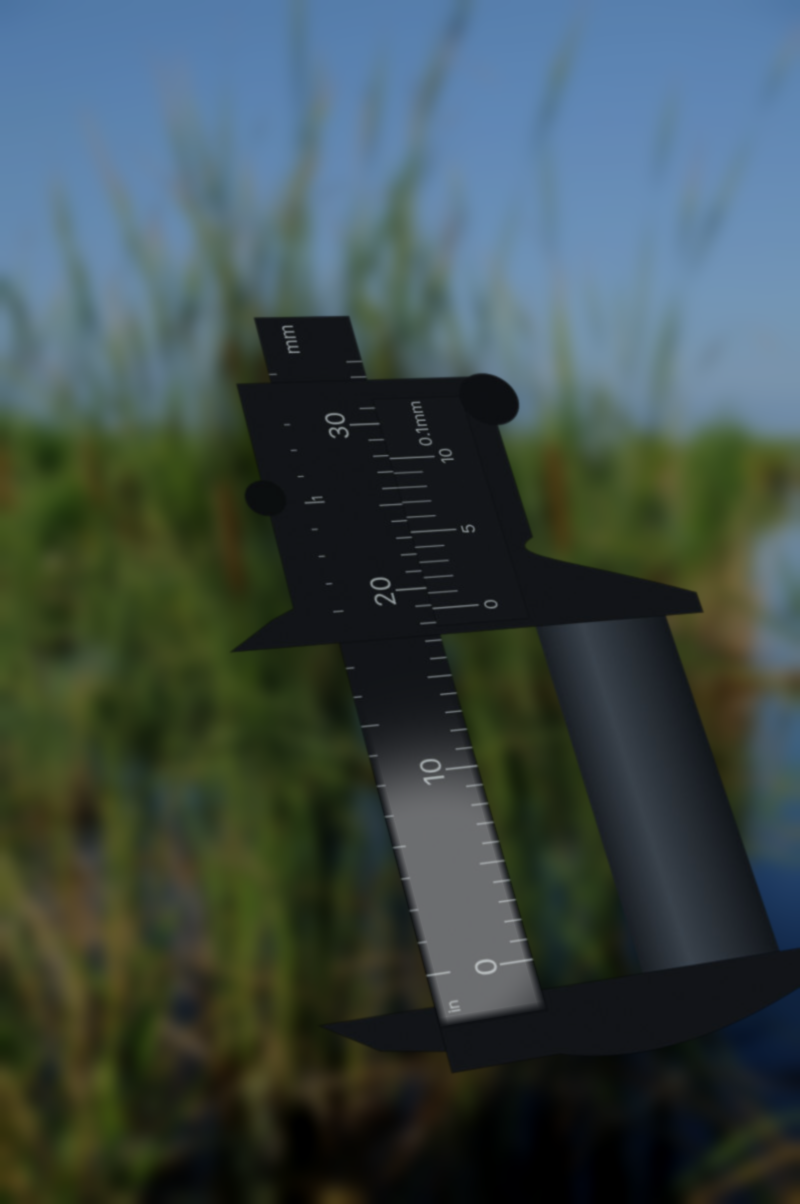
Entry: 18.8; mm
